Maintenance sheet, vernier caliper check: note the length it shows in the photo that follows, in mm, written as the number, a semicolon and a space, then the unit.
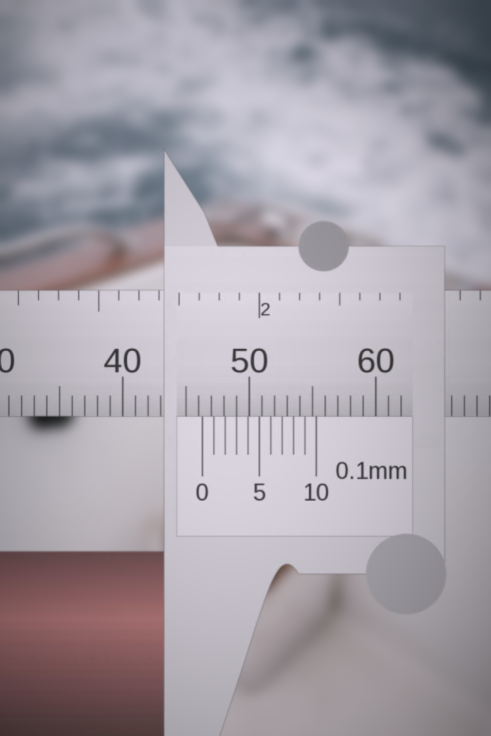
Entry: 46.3; mm
